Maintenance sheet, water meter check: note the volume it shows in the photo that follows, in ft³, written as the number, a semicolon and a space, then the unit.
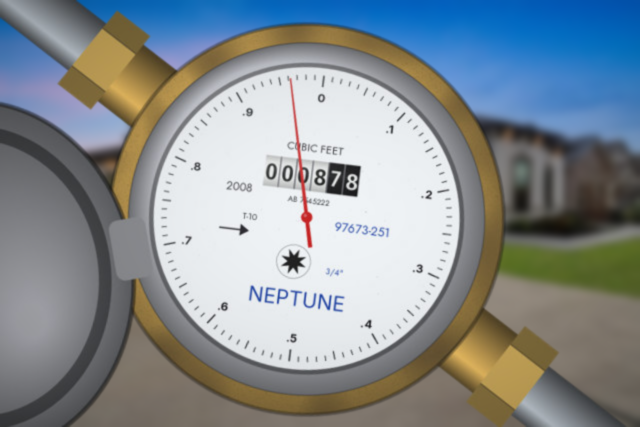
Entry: 877.96; ft³
